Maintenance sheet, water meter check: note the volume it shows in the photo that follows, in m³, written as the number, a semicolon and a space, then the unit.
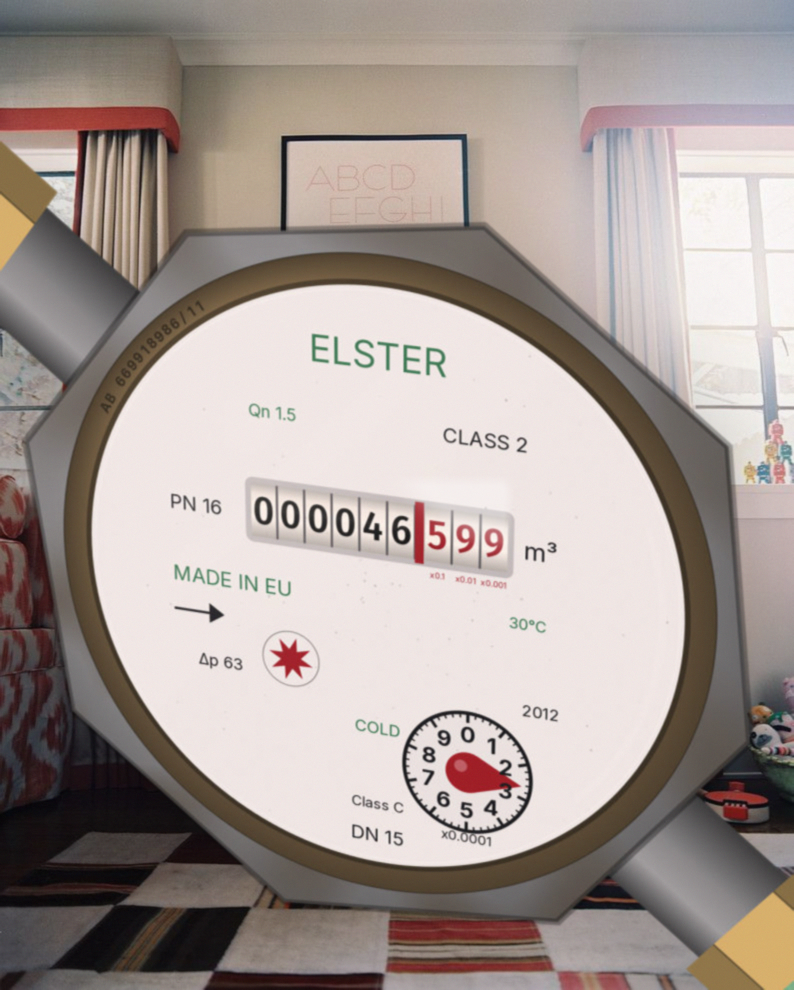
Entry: 46.5992; m³
